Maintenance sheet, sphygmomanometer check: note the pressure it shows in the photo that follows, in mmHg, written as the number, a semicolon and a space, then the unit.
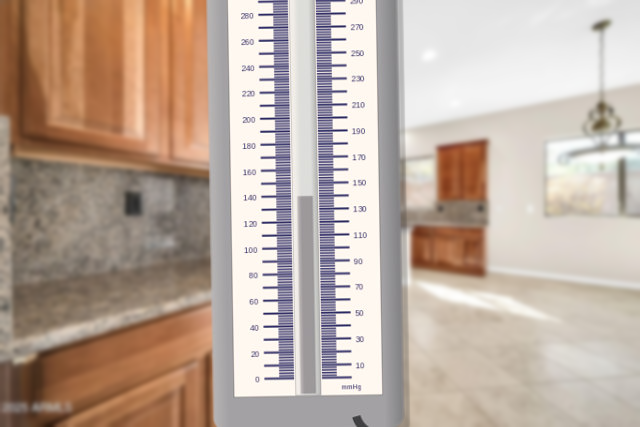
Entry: 140; mmHg
